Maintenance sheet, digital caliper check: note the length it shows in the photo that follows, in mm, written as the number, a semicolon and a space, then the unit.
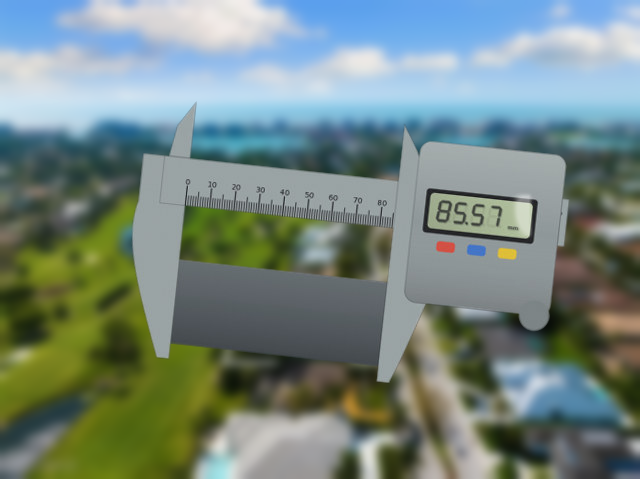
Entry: 85.57; mm
